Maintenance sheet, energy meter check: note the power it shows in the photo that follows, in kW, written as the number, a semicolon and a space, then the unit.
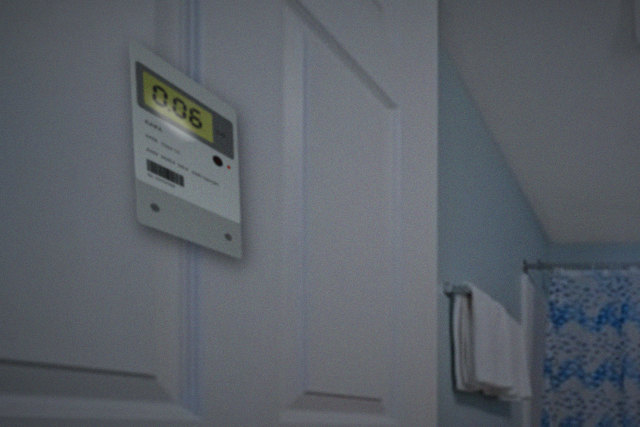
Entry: 0.06; kW
